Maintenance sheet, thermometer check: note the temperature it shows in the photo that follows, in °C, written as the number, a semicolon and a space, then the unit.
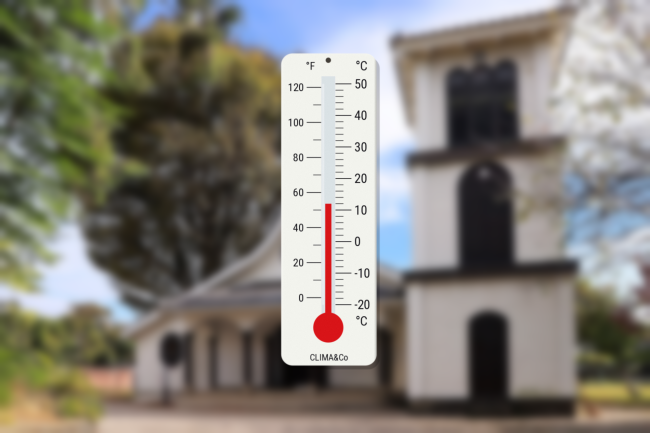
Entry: 12; °C
